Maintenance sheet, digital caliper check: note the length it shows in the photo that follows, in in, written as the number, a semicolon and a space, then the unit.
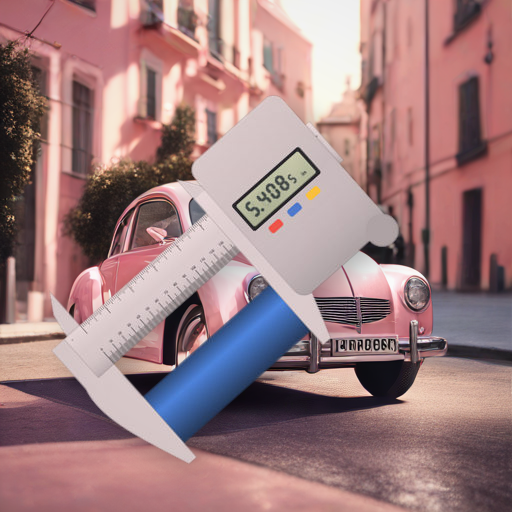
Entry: 5.4085; in
